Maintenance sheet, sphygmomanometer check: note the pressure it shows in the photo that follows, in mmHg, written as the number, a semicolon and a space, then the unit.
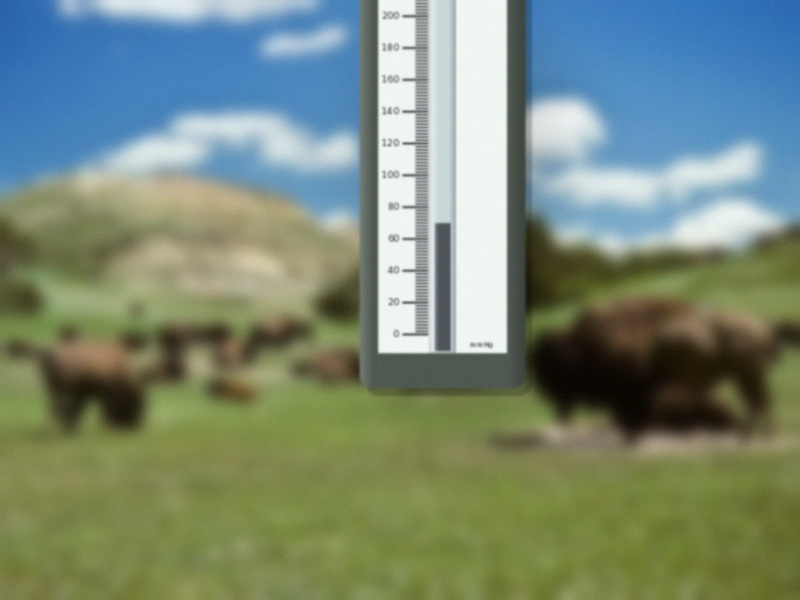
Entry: 70; mmHg
